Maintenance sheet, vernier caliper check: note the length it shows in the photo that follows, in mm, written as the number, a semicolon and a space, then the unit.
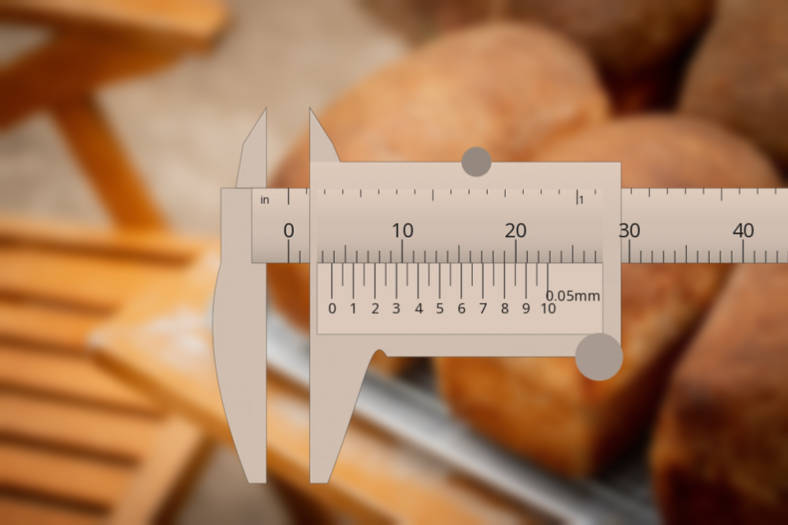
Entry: 3.8; mm
